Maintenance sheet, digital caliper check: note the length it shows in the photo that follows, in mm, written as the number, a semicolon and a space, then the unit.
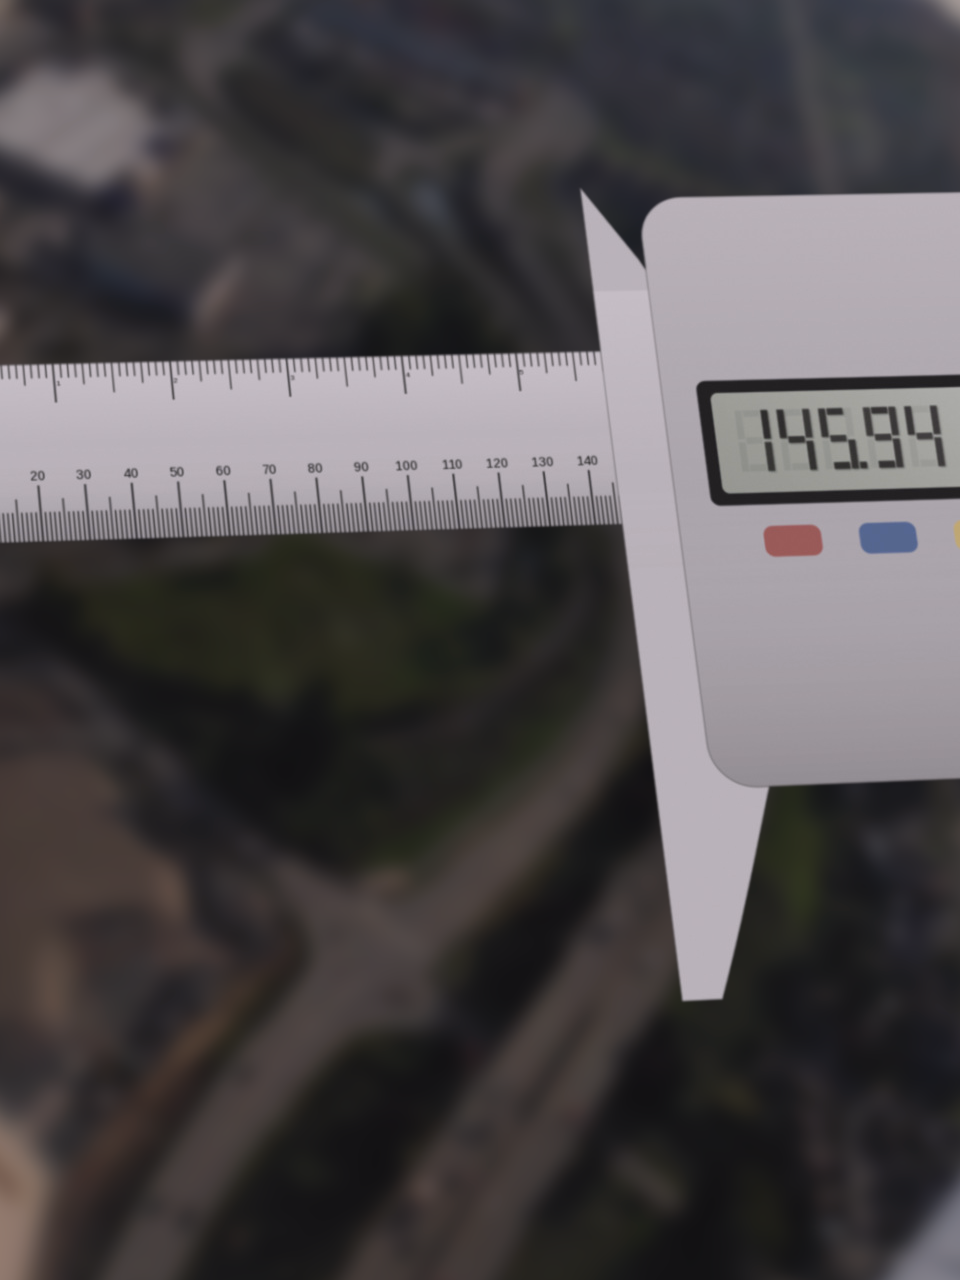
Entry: 145.94; mm
